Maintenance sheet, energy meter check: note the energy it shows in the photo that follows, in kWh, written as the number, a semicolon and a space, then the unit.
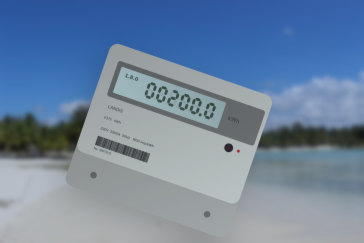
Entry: 200.0; kWh
